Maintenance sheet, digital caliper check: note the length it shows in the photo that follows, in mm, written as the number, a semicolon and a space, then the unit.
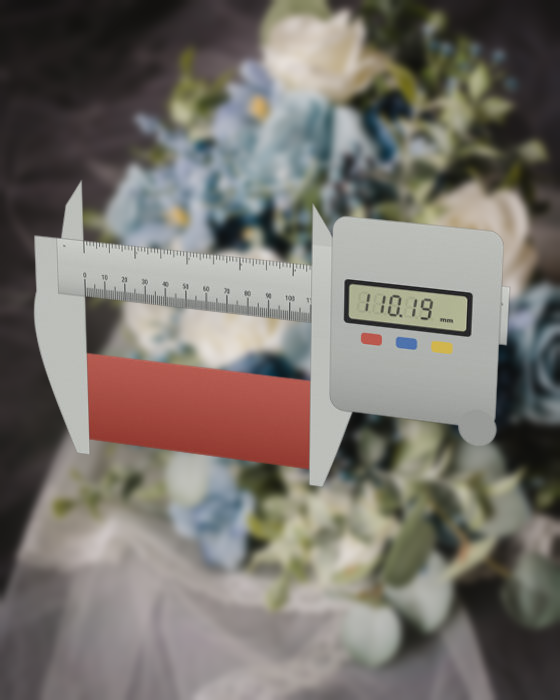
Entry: 110.19; mm
